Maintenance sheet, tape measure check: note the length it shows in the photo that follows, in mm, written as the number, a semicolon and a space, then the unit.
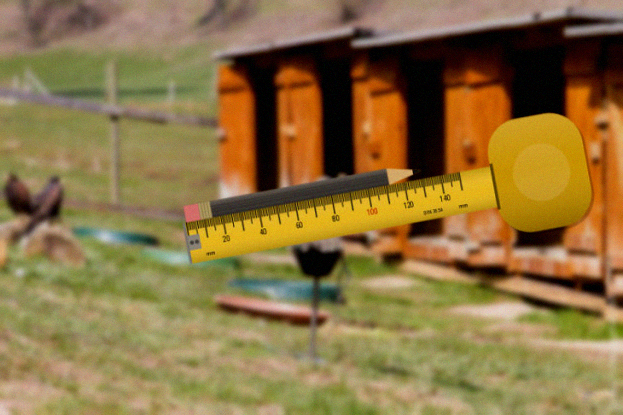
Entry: 130; mm
